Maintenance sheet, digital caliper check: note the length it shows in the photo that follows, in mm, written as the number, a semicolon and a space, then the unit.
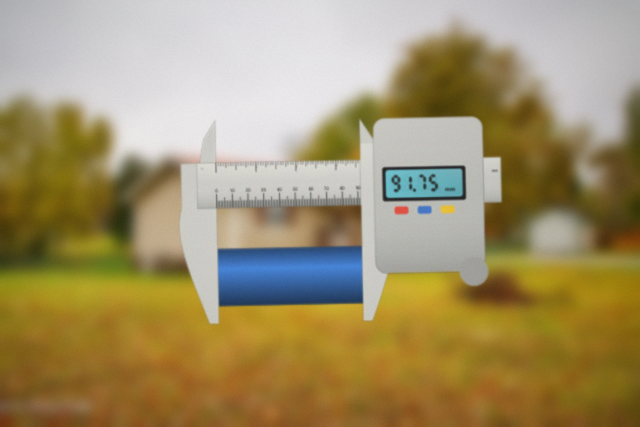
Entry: 91.75; mm
